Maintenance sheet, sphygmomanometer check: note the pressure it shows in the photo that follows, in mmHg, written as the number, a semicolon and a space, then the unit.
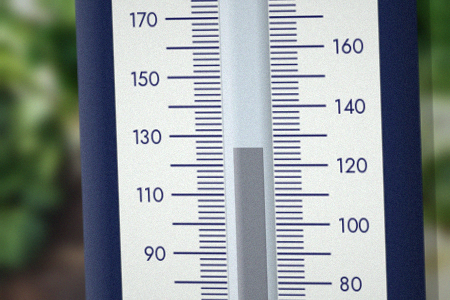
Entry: 126; mmHg
